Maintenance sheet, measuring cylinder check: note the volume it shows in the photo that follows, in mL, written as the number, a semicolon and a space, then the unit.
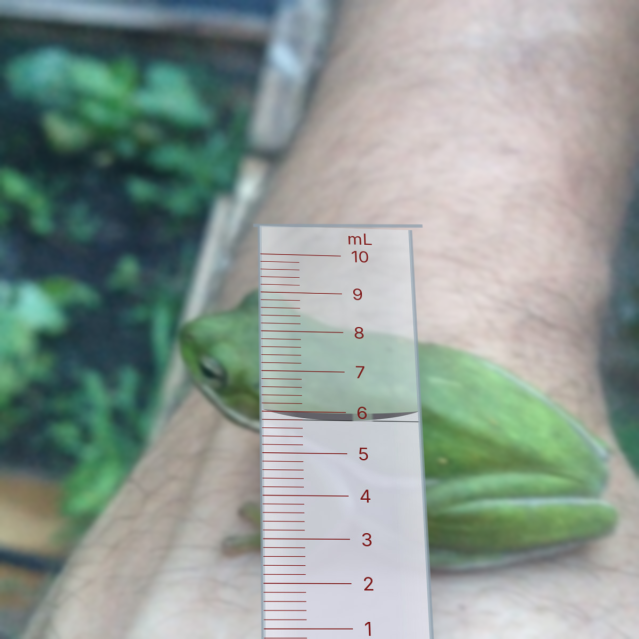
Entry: 5.8; mL
